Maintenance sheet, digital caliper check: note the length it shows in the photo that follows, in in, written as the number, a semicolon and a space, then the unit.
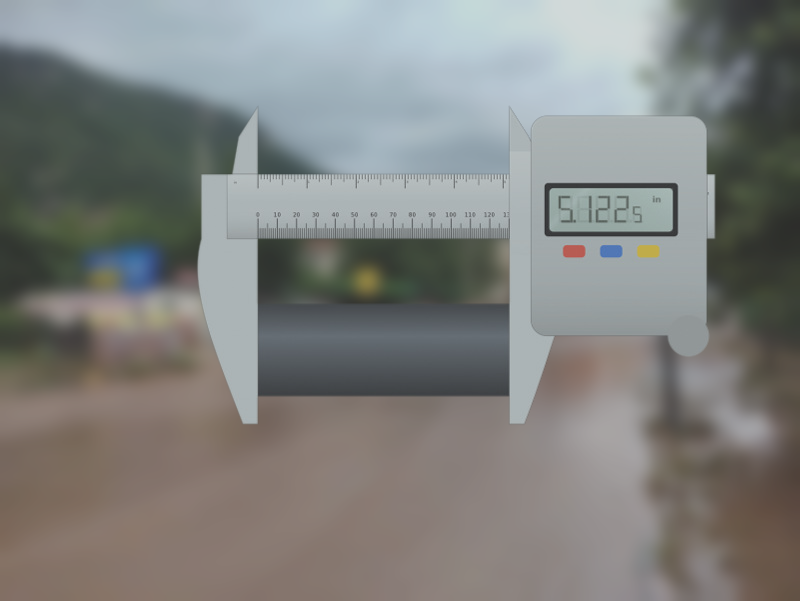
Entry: 5.1225; in
